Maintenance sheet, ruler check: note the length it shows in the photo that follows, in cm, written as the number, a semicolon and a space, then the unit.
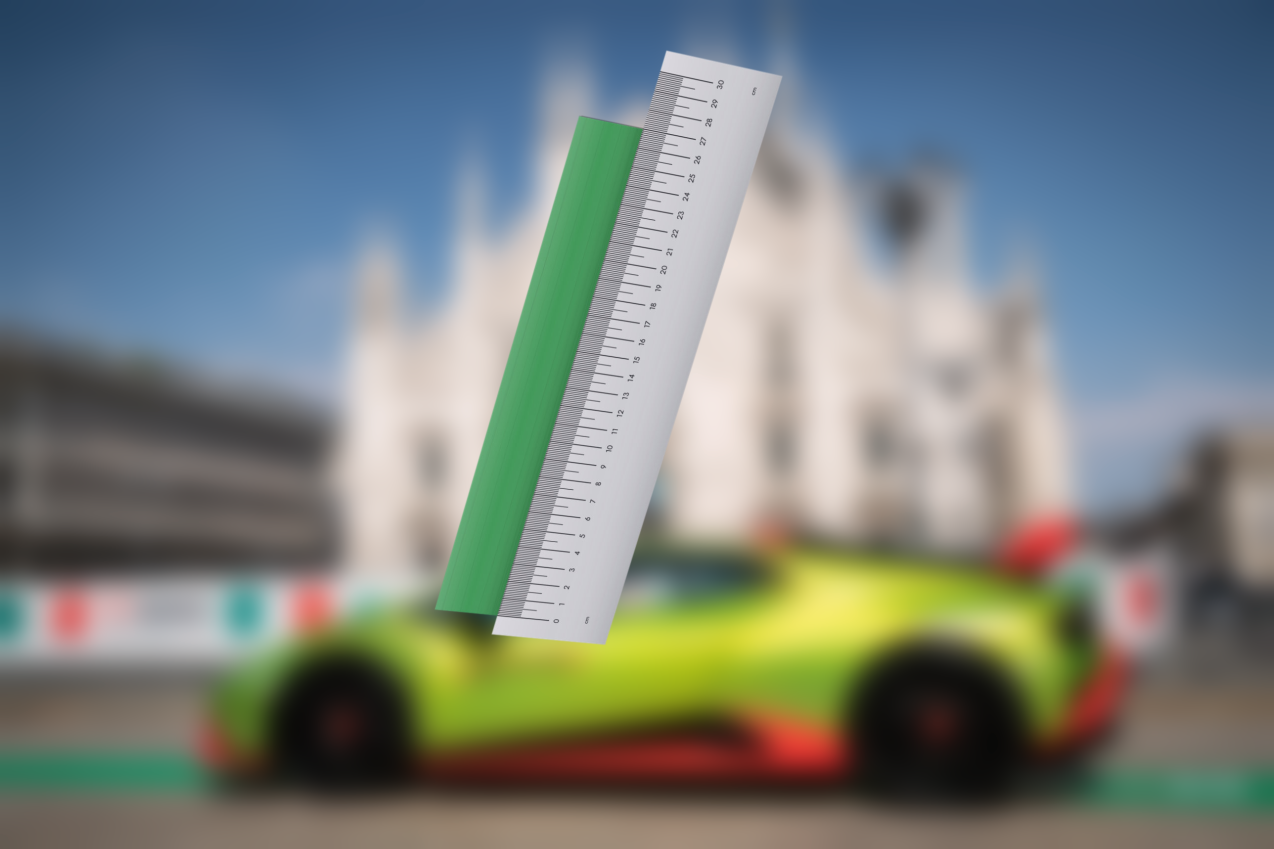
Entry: 27; cm
